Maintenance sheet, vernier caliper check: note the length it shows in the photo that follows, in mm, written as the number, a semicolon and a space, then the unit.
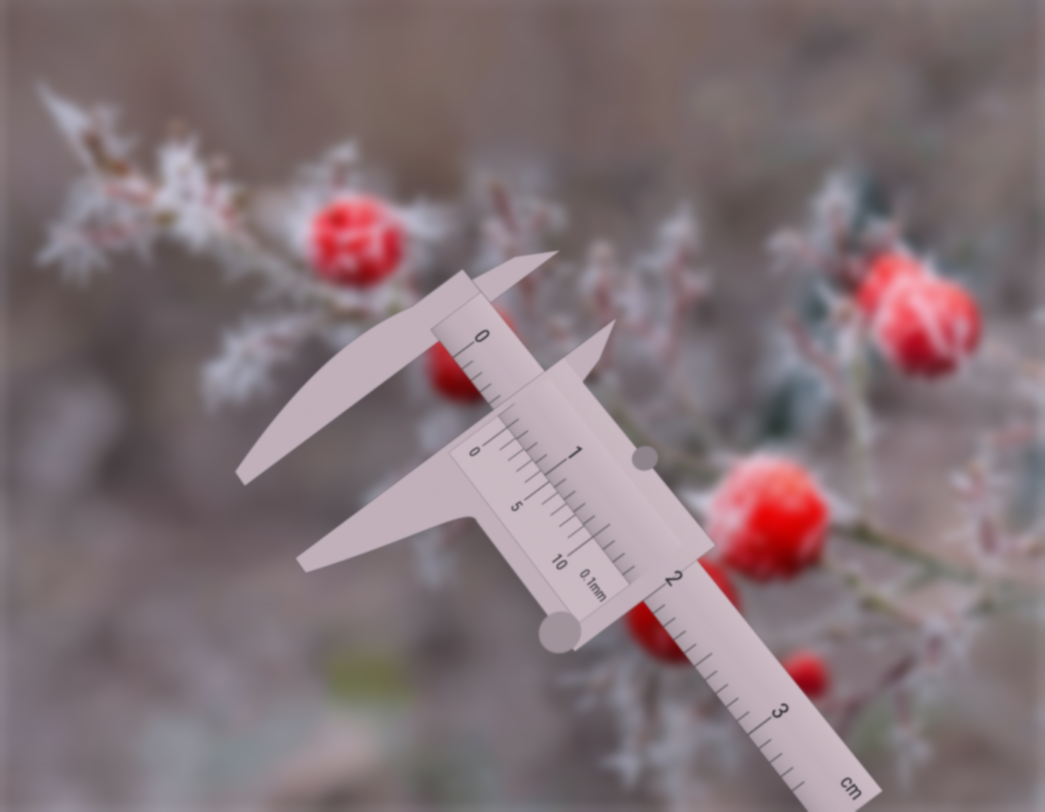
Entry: 6.0; mm
